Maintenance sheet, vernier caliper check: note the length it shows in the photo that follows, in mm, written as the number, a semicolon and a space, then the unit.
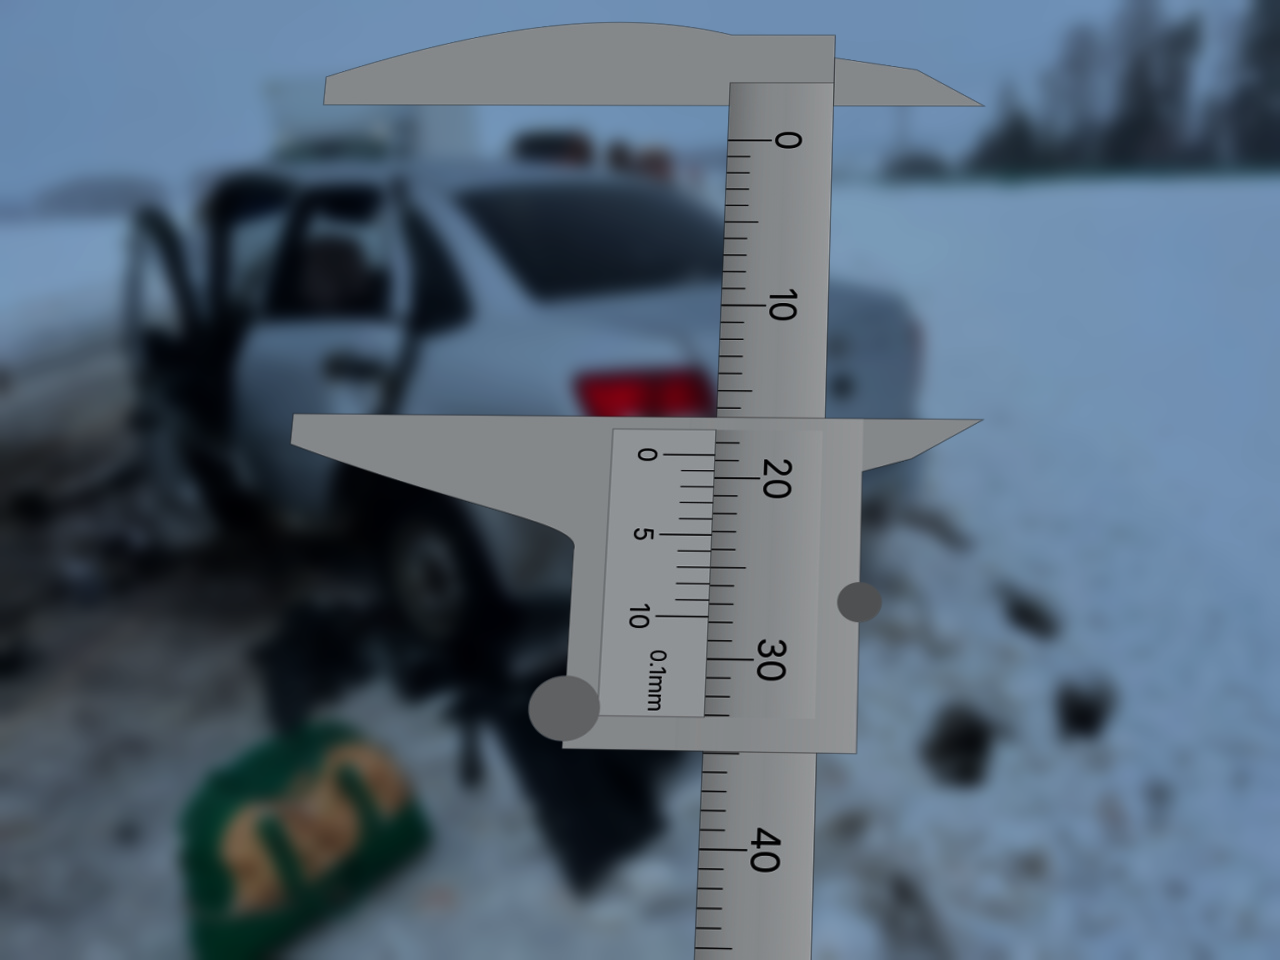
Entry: 18.7; mm
